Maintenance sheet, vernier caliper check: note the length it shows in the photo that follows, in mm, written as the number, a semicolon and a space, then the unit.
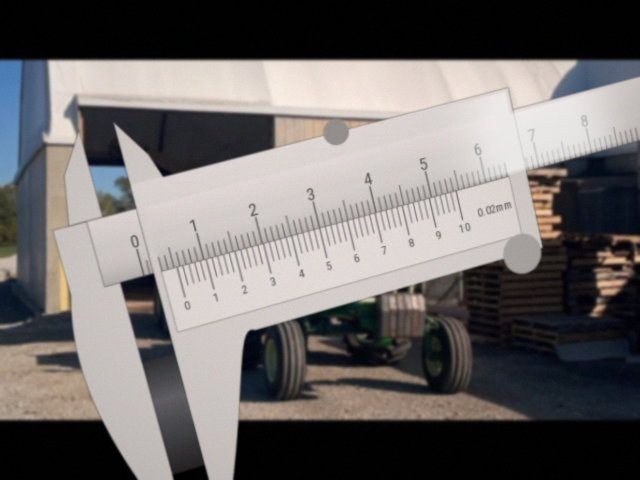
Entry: 5.5; mm
